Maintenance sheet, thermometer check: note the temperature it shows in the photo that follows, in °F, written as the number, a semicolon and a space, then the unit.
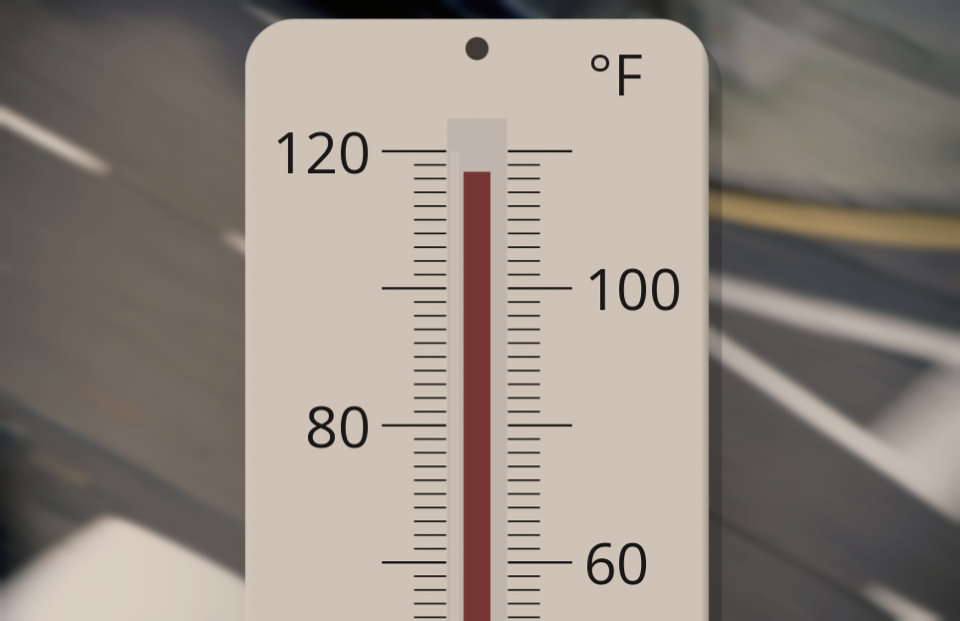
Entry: 117; °F
